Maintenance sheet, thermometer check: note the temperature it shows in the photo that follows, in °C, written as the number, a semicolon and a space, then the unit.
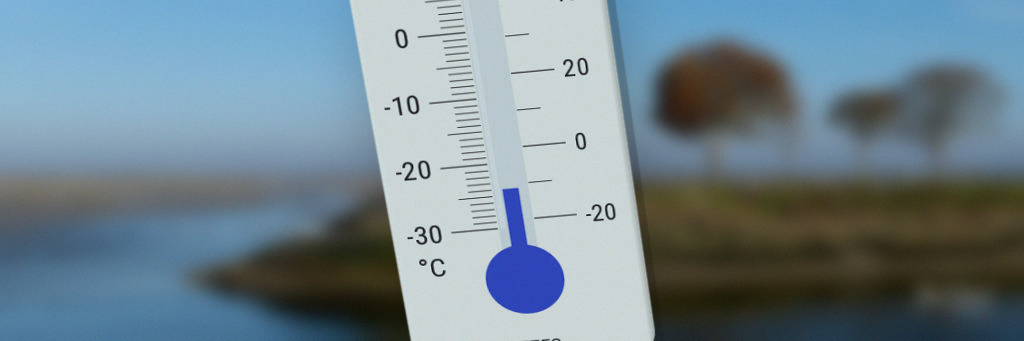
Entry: -24; °C
